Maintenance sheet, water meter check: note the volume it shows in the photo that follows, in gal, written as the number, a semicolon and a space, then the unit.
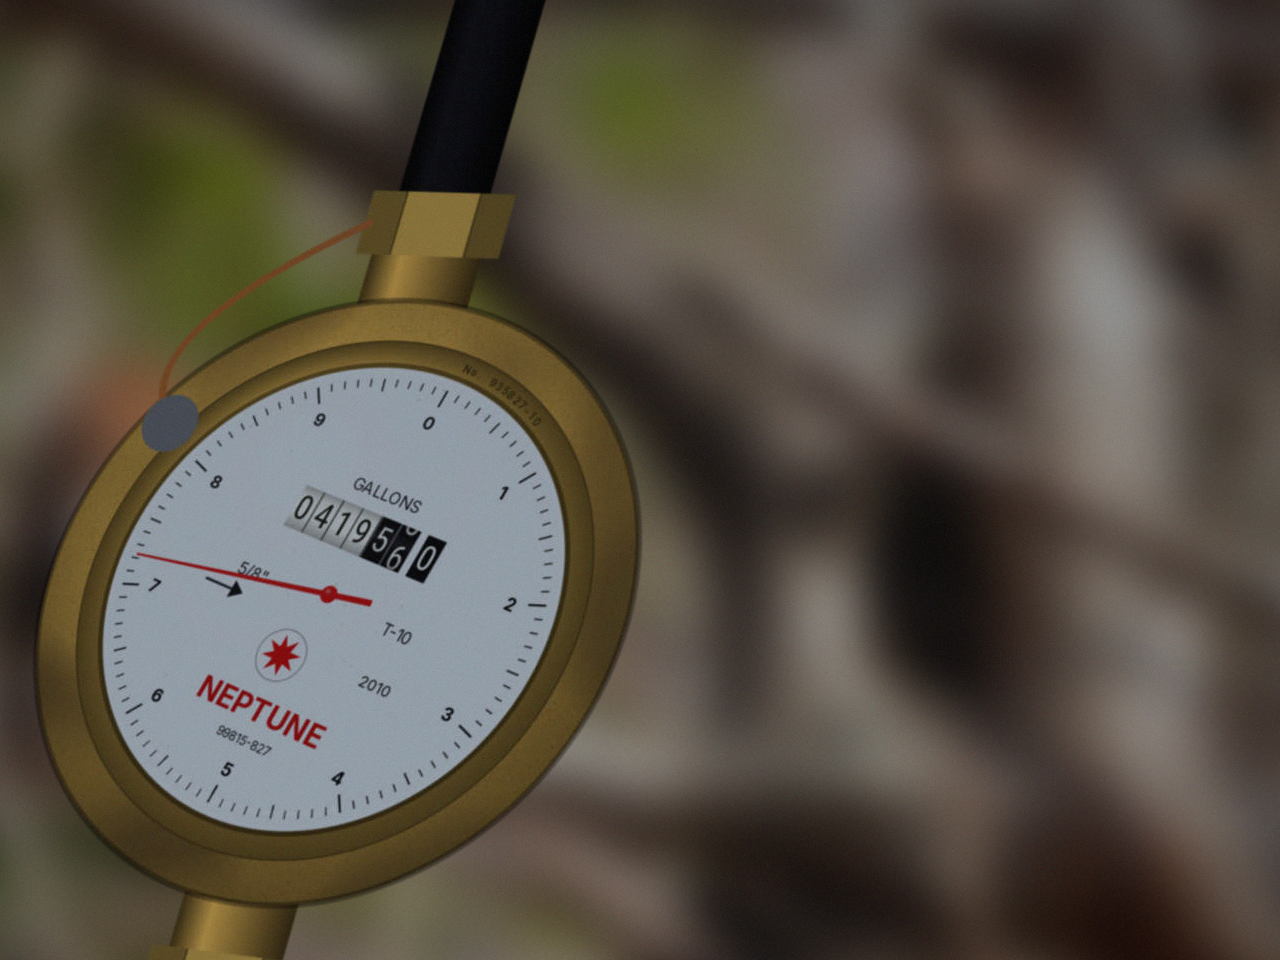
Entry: 419557.2; gal
